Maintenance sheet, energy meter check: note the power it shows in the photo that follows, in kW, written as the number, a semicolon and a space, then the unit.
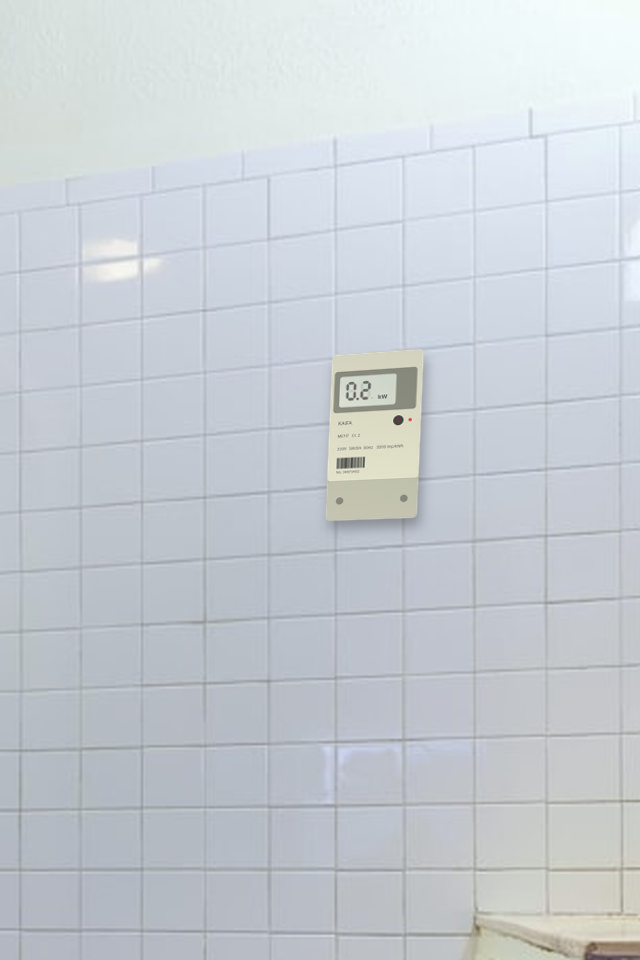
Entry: 0.2; kW
